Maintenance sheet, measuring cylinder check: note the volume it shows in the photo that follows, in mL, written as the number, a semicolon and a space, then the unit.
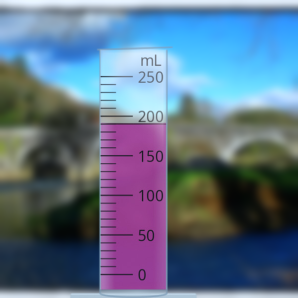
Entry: 190; mL
